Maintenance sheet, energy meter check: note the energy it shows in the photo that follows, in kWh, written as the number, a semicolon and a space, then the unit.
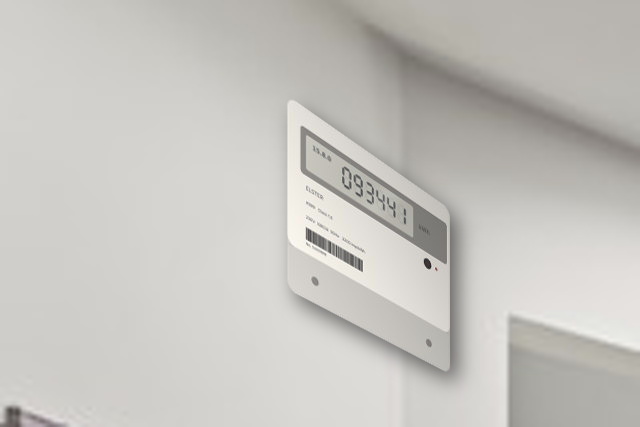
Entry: 93441; kWh
